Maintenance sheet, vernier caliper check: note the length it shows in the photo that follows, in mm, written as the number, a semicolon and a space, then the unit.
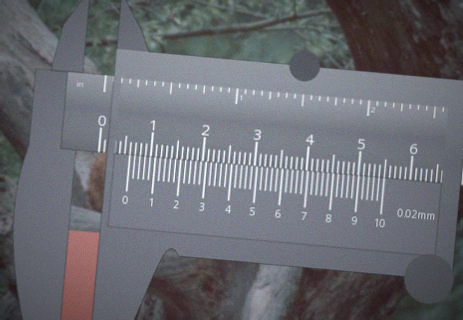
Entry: 6.0; mm
